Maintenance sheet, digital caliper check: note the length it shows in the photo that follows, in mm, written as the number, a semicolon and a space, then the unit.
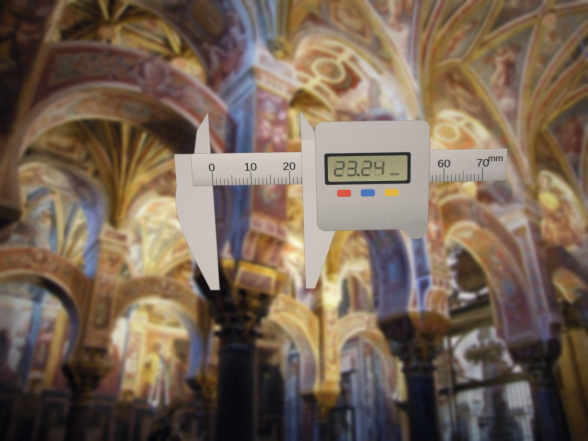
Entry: 23.24; mm
